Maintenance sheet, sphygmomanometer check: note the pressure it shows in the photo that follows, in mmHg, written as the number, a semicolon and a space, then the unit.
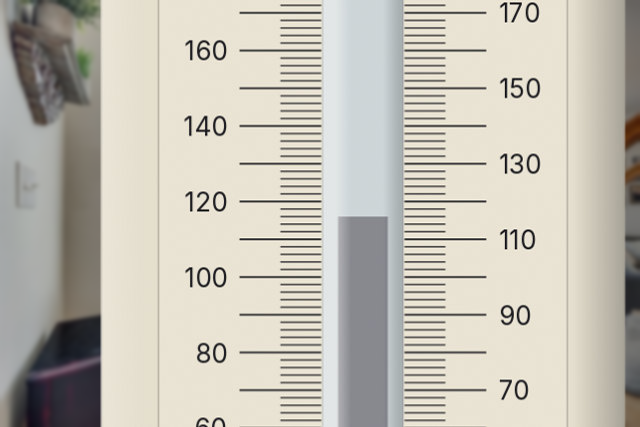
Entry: 116; mmHg
